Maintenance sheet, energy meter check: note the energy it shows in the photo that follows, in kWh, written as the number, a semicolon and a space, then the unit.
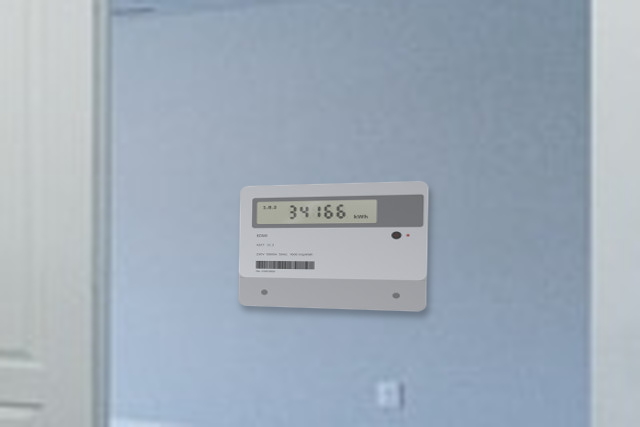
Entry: 34166; kWh
